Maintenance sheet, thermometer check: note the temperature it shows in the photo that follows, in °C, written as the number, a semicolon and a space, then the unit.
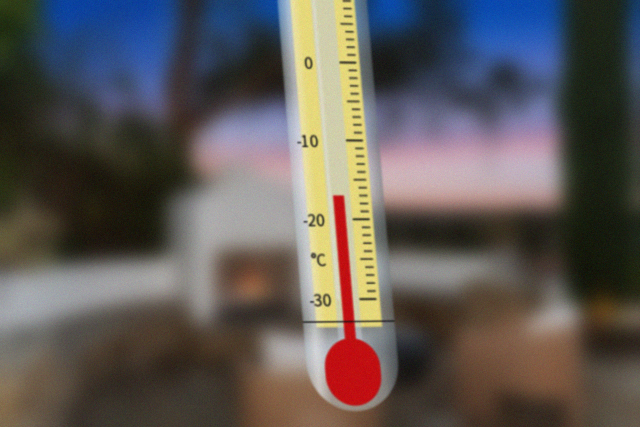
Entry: -17; °C
